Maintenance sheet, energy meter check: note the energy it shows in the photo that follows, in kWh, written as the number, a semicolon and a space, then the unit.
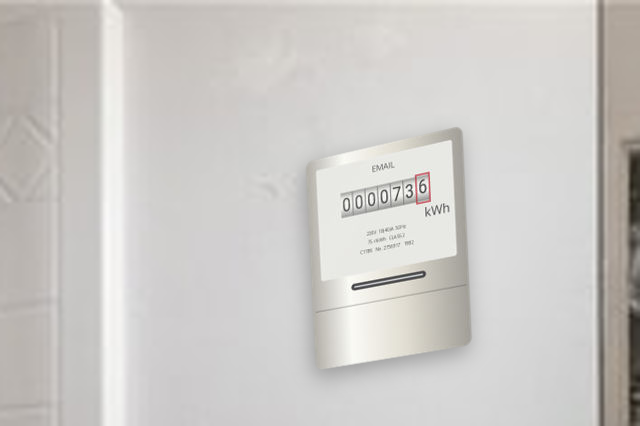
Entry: 73.6; kWh
